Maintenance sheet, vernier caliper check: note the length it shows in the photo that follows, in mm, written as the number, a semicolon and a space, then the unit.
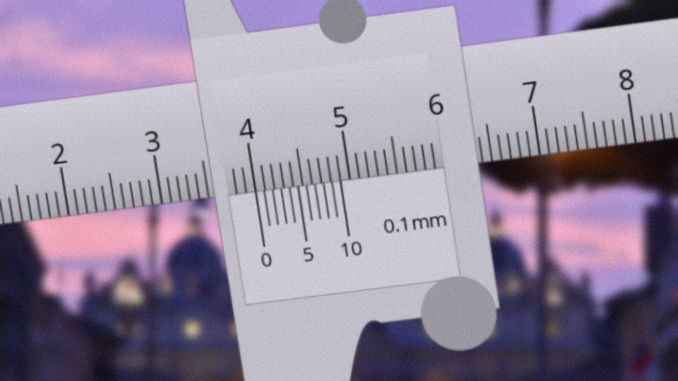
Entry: 40.0; mm
